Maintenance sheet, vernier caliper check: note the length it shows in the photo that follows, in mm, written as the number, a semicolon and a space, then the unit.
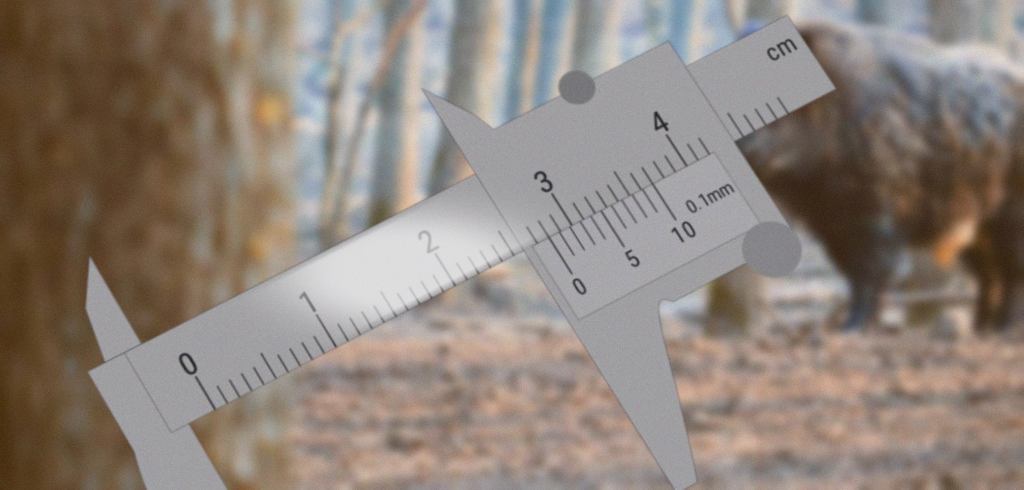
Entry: 28.0; mm
